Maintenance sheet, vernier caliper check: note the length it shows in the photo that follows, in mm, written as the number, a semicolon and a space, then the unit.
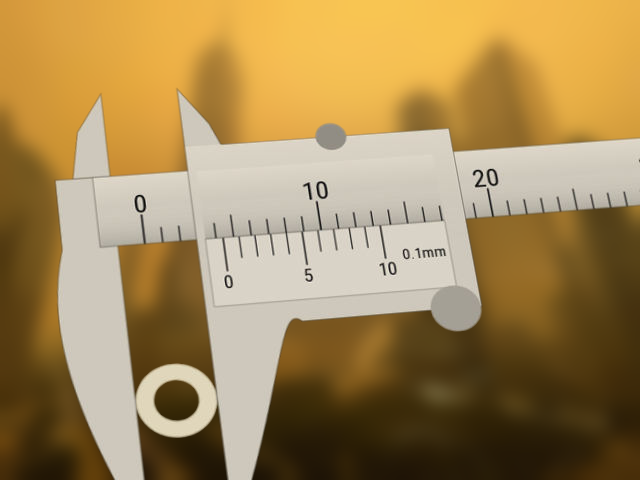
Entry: 4.4; mm
